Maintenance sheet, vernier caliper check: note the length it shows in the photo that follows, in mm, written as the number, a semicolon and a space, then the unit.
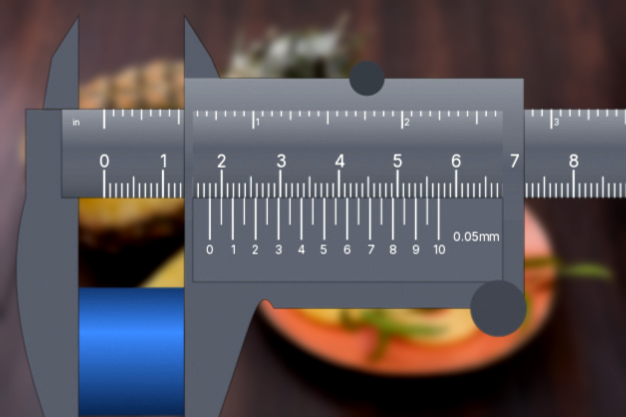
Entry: 18.0; mm
